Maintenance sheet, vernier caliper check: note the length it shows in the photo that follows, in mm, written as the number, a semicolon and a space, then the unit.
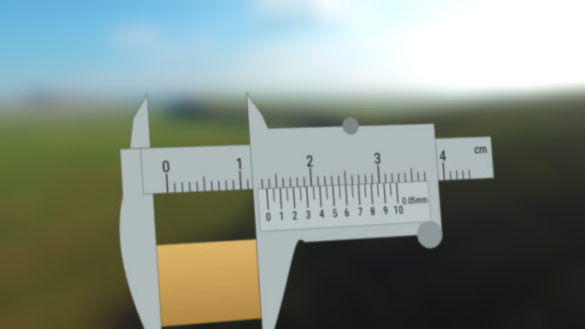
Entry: 13.6; mm
